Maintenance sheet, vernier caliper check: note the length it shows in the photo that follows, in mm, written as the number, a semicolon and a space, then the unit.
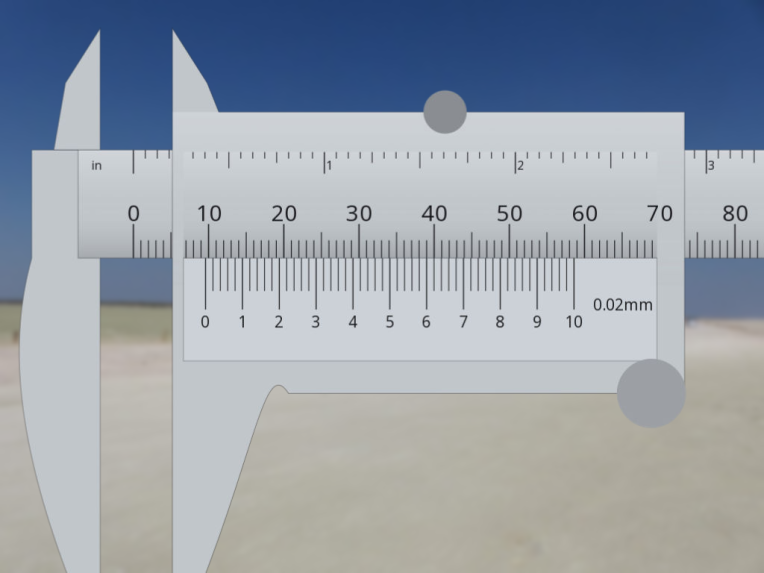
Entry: 9.6; mm
